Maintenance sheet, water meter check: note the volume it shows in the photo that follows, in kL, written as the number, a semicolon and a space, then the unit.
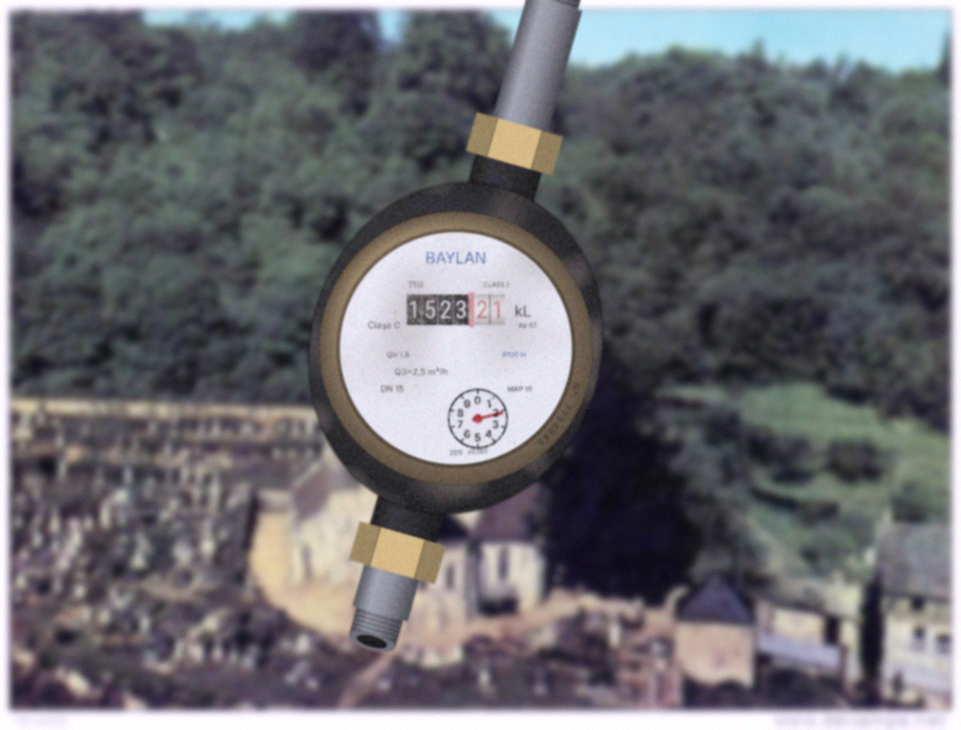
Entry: 1523.212; kL
